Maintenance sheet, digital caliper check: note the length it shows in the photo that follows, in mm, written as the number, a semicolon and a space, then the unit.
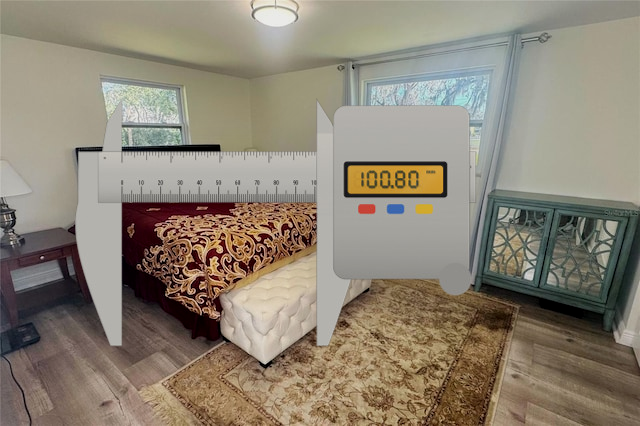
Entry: 100.80; mm
